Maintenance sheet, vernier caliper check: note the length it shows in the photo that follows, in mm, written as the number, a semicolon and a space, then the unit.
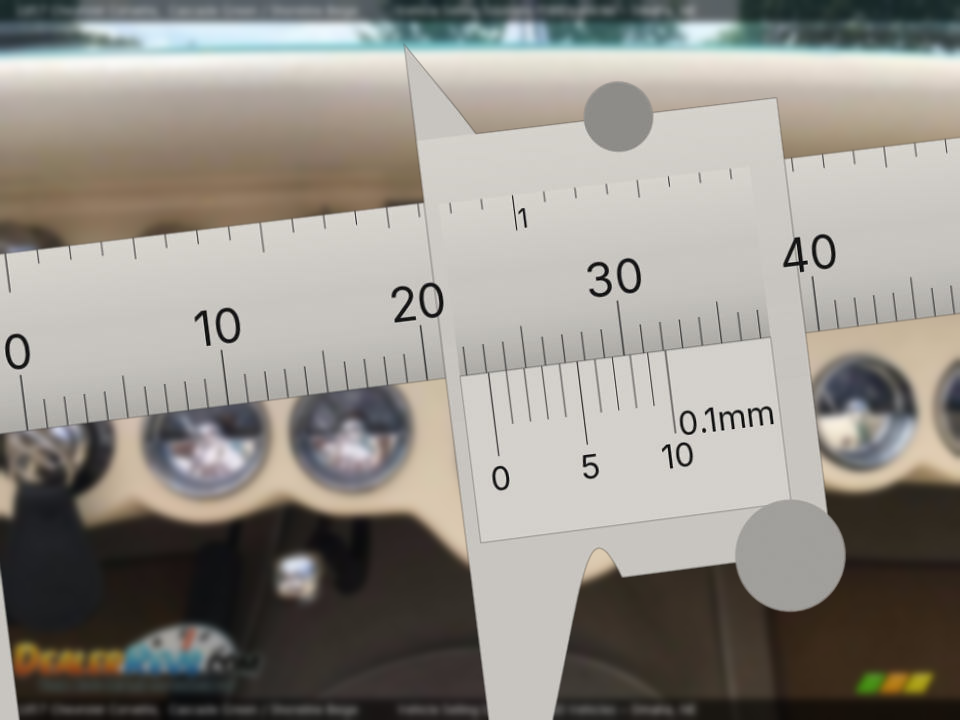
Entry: 23.1; mm
